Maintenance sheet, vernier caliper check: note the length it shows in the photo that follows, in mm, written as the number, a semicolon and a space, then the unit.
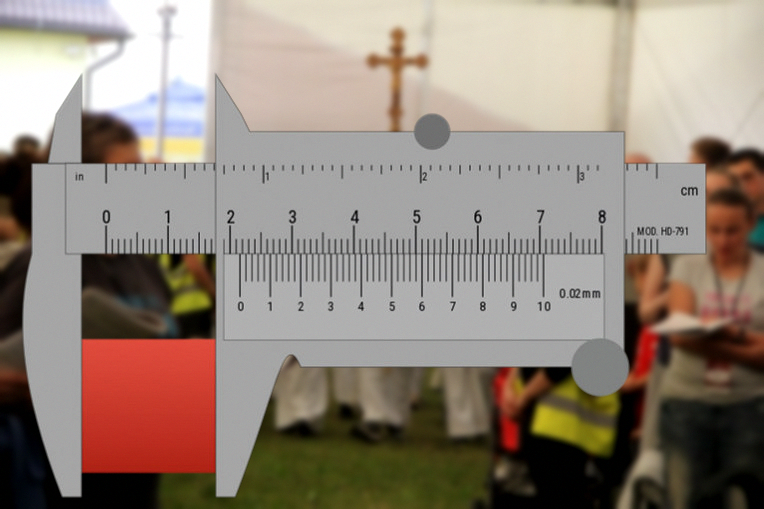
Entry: 21.6; mm
